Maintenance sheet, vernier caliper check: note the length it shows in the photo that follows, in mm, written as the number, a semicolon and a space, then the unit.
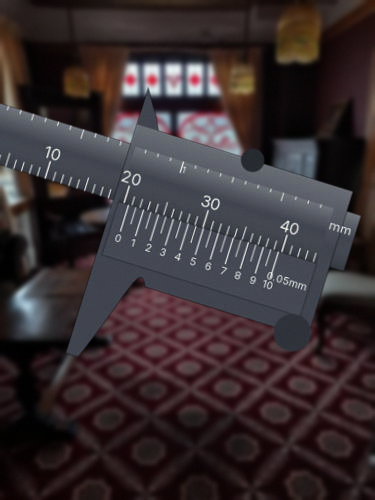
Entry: 20.6; mm
